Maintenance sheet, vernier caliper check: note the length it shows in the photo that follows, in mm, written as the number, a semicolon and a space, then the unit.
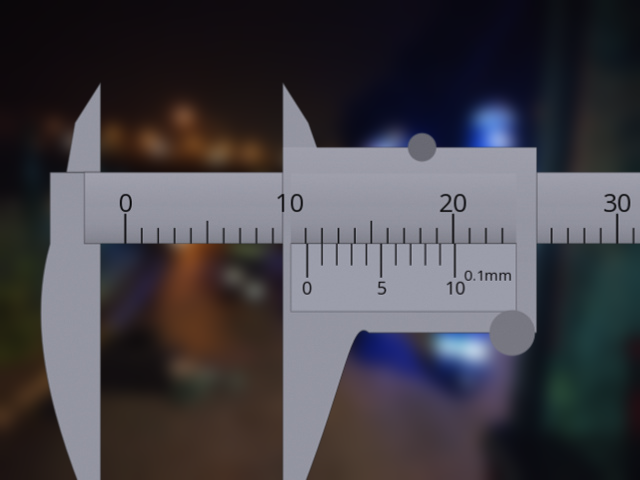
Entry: 11.1; mm
